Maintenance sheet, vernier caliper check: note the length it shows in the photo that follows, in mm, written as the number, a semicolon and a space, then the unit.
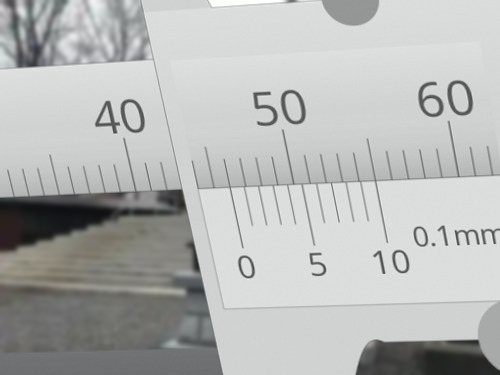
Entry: 46.0; mm
